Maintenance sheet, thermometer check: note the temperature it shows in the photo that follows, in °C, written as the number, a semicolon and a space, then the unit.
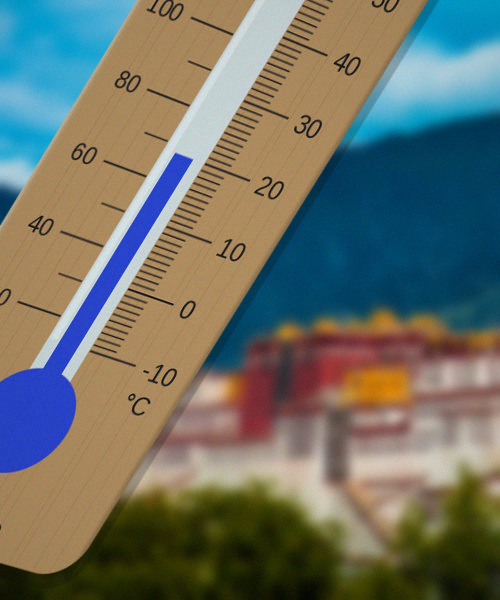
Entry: 20; °C
